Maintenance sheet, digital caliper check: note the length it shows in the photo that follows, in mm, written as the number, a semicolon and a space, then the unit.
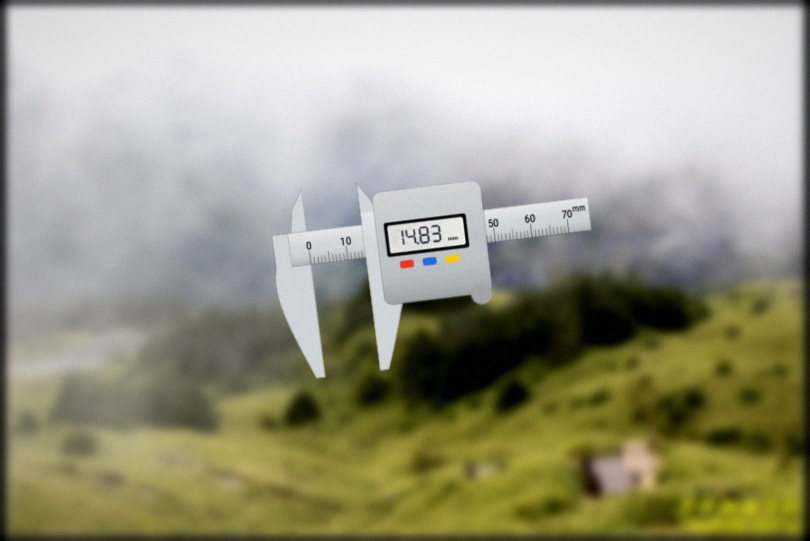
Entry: 14.83; mm
